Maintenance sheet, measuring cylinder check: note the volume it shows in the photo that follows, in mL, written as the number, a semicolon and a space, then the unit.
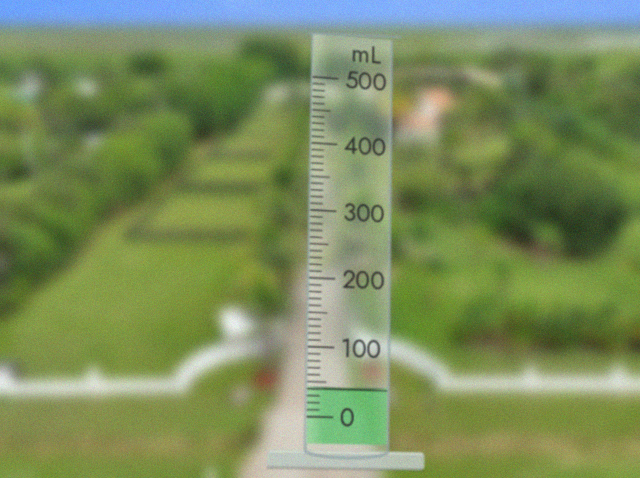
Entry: 40; mL
